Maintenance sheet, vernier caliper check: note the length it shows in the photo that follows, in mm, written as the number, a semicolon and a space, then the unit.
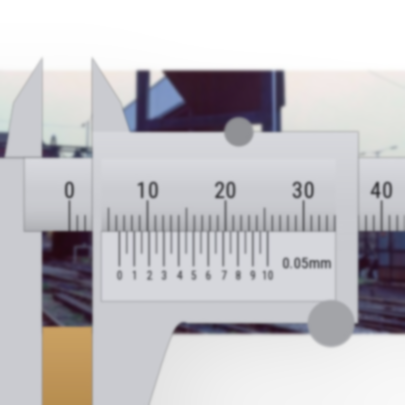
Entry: 6.4; mm
